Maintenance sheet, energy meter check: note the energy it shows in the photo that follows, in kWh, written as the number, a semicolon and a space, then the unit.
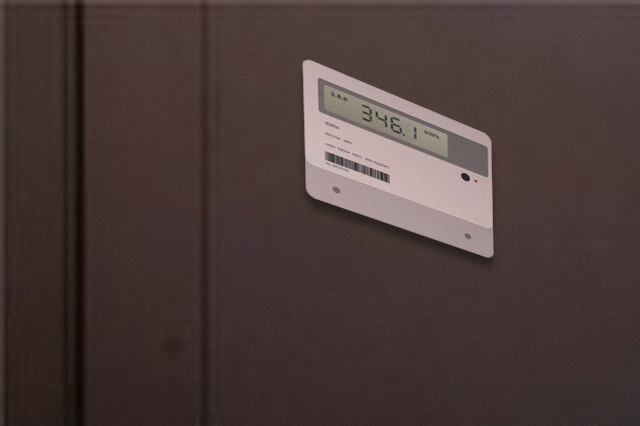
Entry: 346.1; kWh
